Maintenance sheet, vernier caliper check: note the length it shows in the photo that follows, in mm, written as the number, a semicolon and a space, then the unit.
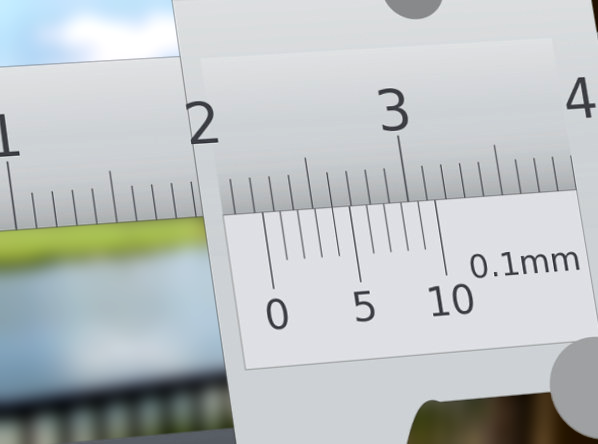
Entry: 22.4; mm
